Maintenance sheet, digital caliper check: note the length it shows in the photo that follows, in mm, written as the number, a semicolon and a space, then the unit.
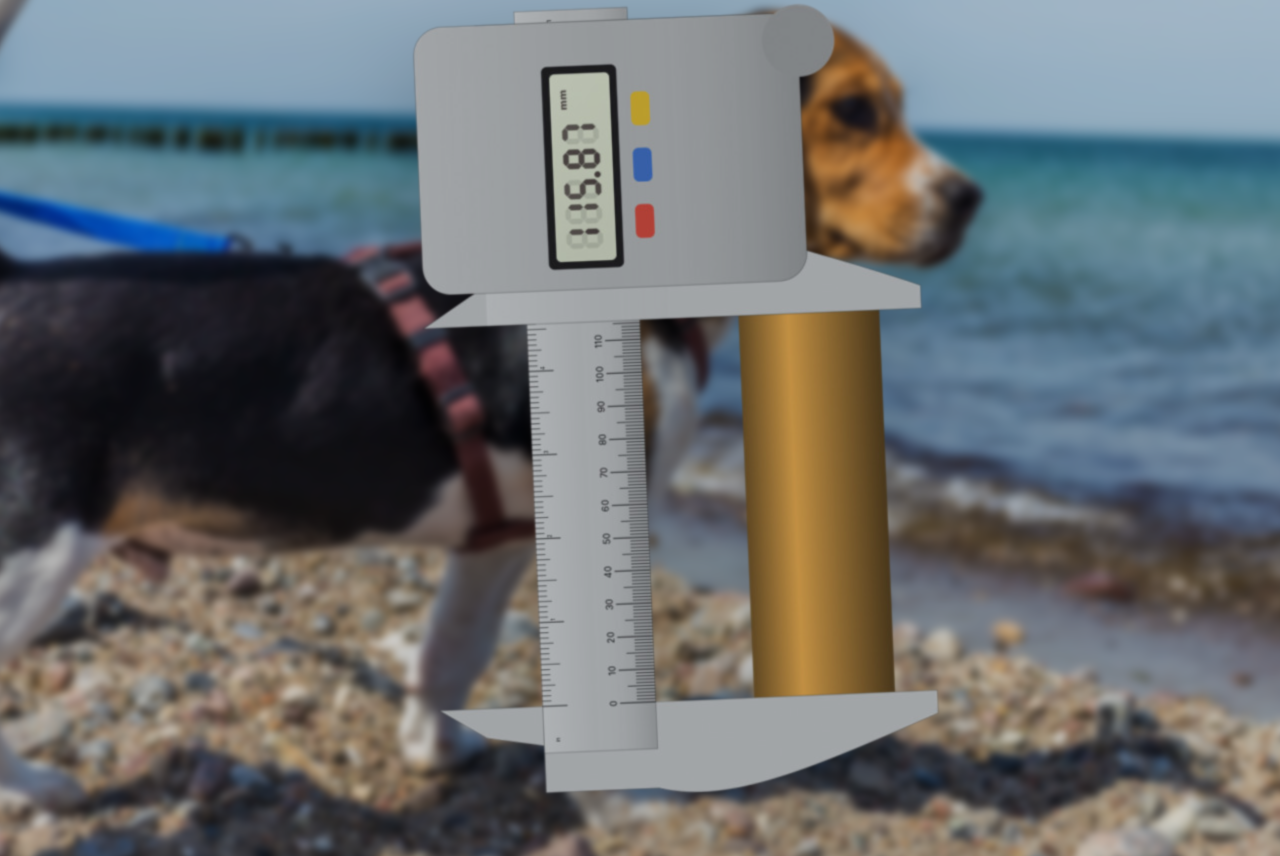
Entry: 115.87; mm
